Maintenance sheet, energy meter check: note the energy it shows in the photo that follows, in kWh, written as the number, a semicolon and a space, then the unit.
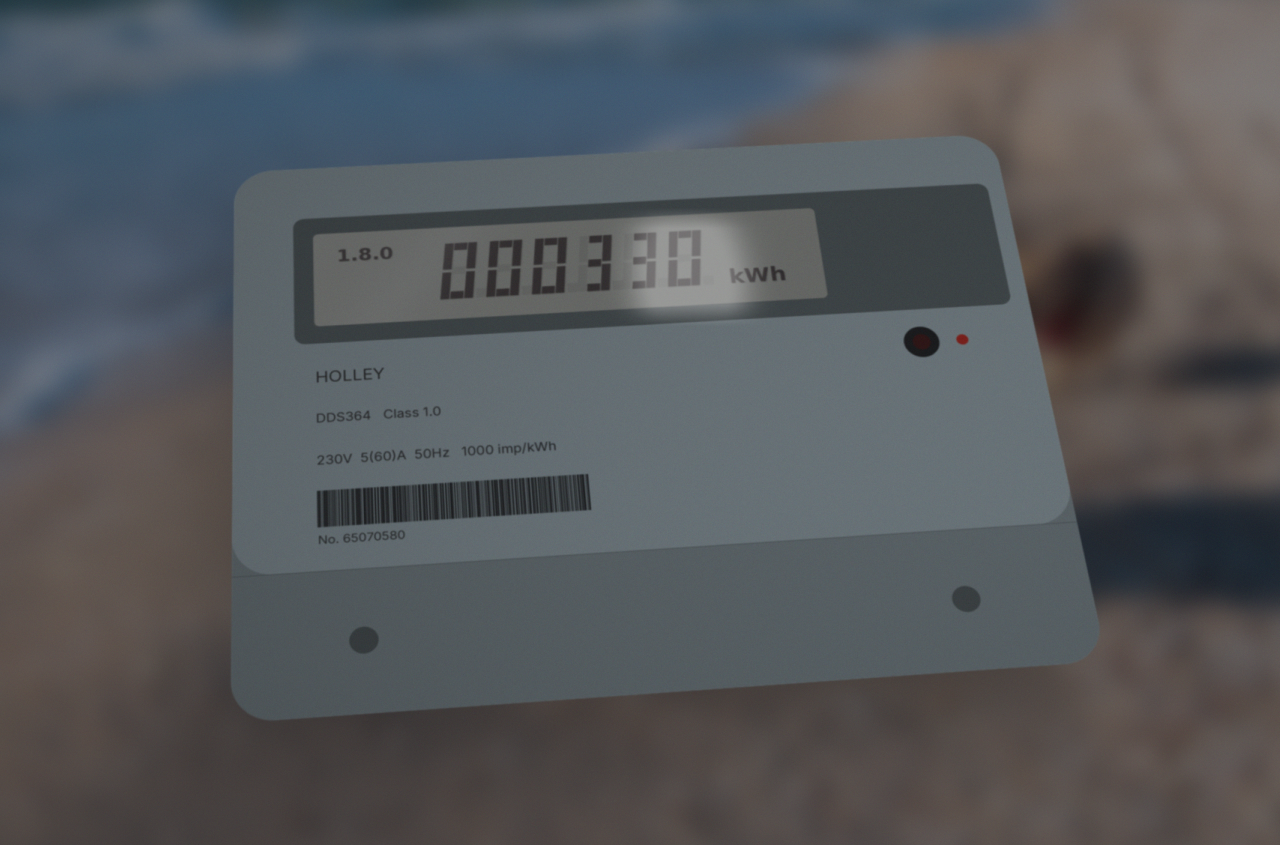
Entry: 330; kWh
